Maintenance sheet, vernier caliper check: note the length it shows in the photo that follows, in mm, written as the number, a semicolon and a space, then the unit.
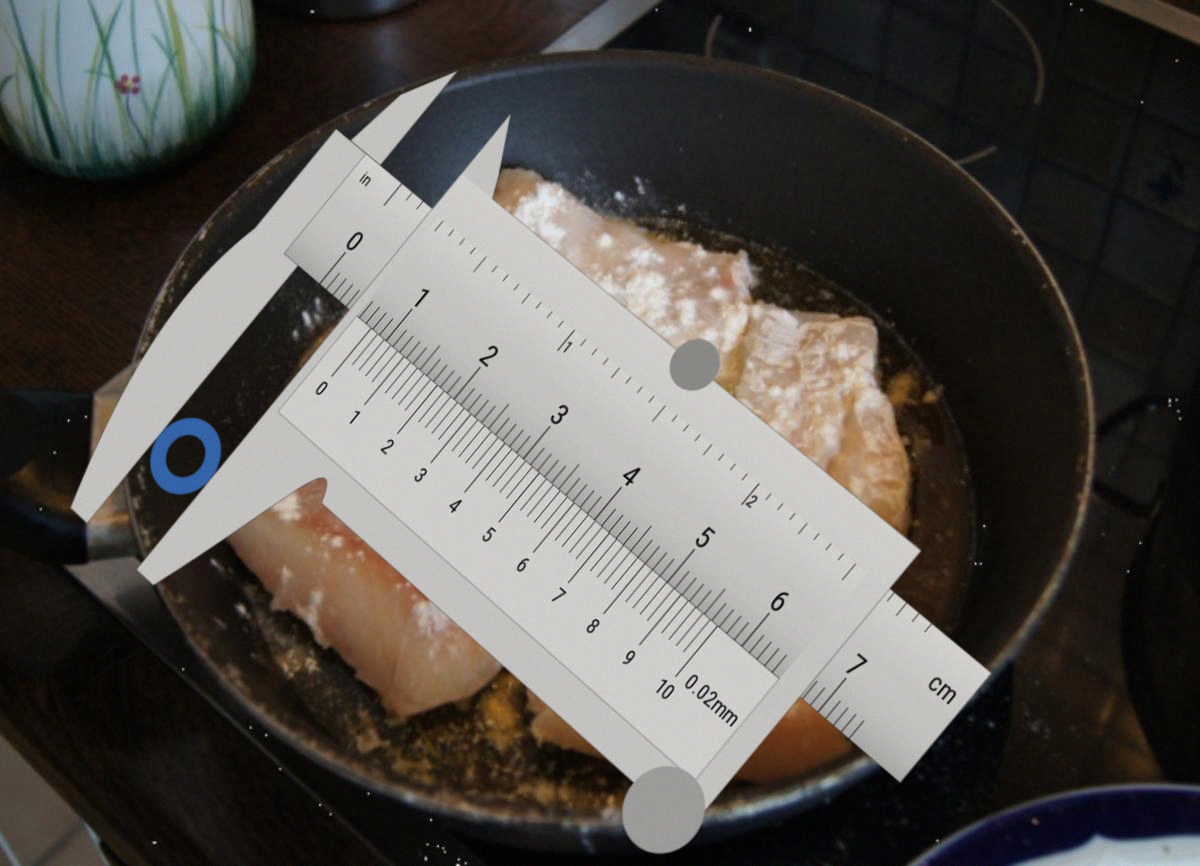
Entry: 7.8; mm
